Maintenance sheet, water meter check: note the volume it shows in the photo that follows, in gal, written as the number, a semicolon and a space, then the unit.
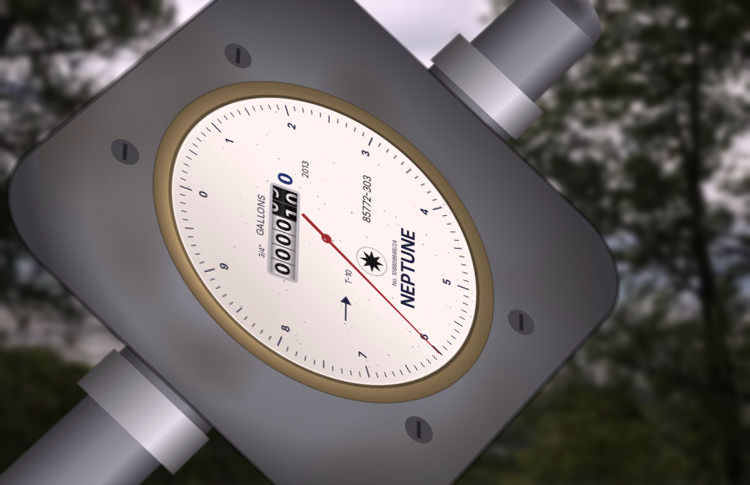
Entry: 96.0; gal
